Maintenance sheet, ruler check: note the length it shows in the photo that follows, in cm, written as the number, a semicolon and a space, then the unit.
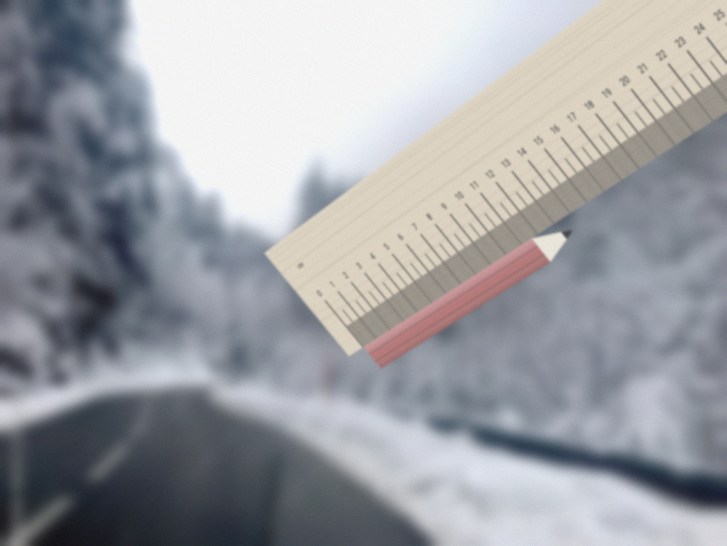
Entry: 13.5; cm
